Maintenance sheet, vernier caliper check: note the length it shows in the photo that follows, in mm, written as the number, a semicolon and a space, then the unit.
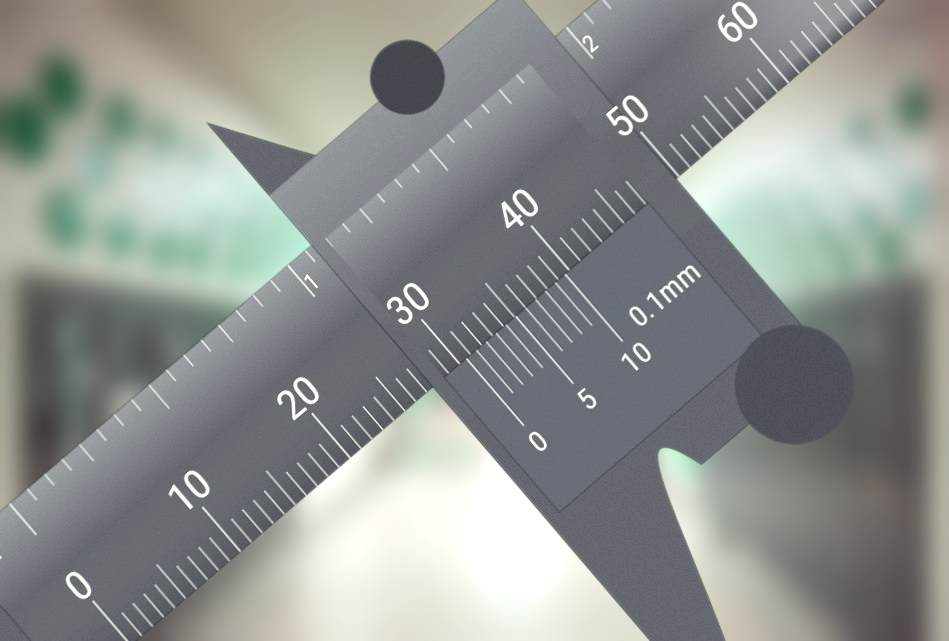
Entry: 30.6; mm
